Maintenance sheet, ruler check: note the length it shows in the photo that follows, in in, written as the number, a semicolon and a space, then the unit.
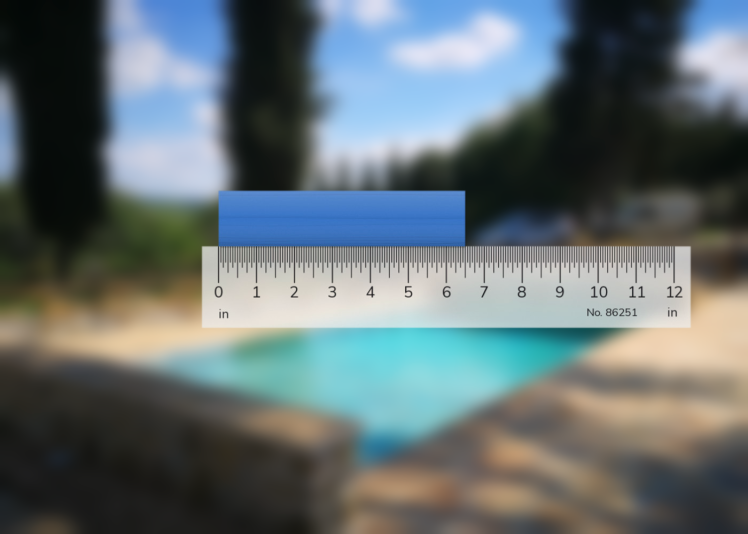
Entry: 6.5; in
